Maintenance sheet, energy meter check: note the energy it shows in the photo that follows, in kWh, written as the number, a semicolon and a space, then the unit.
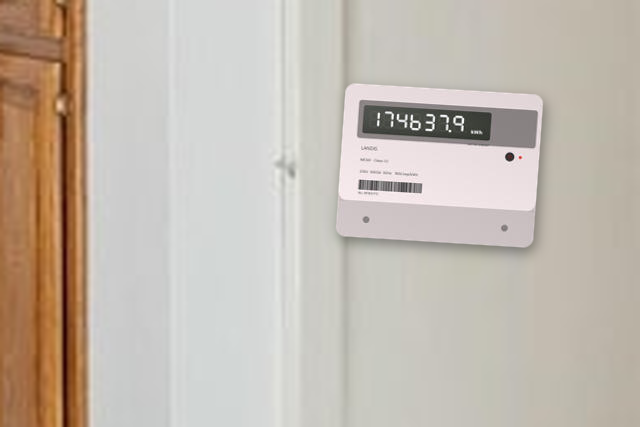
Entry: 174637.9; kWh
